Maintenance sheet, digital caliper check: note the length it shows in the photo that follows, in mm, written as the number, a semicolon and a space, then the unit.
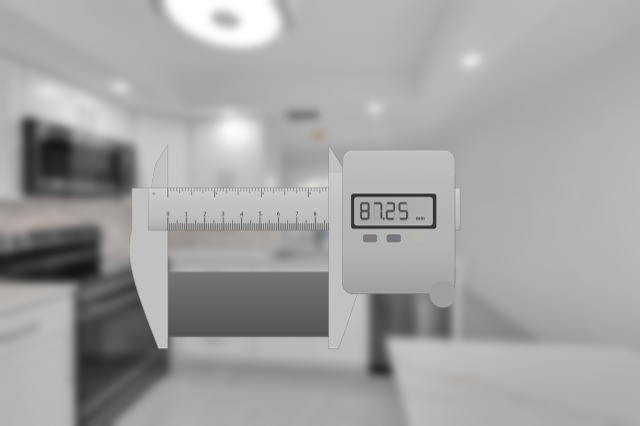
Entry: 87.25; mm
